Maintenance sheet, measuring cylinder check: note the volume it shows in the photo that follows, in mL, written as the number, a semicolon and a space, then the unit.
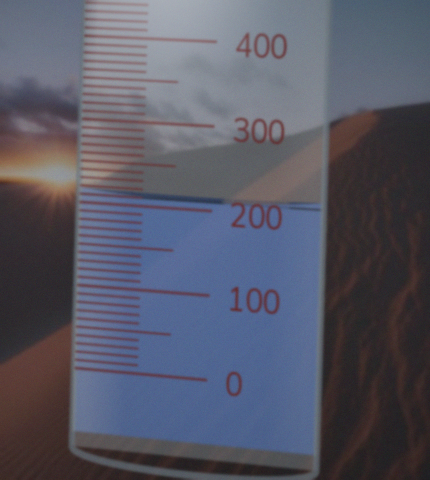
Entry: 210; mL
